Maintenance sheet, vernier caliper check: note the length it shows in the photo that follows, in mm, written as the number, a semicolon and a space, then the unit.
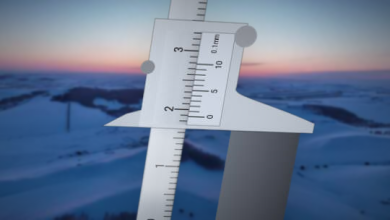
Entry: 18.8; mm
